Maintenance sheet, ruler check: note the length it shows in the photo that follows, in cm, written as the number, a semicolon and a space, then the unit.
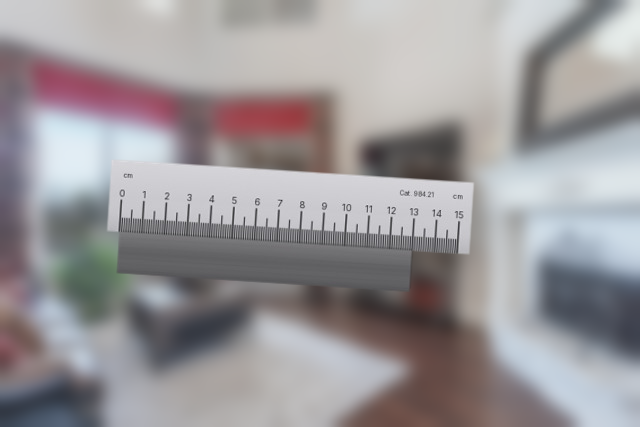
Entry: 13; cm
